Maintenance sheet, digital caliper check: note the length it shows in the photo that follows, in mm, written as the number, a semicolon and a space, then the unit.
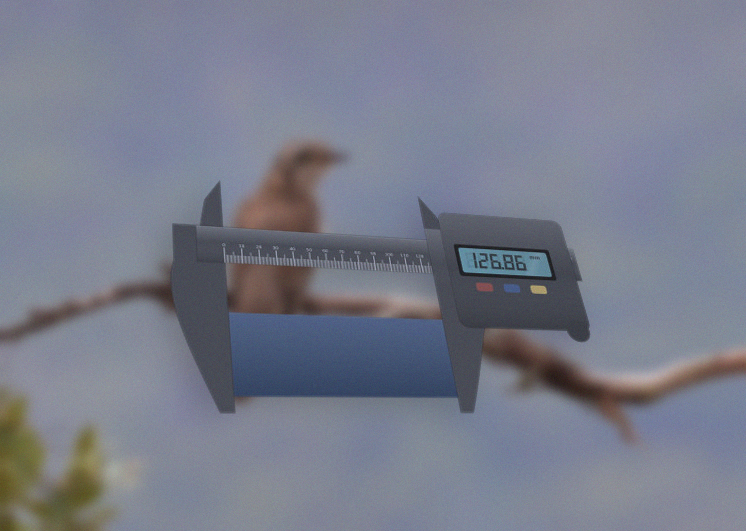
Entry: 126.86; mm
